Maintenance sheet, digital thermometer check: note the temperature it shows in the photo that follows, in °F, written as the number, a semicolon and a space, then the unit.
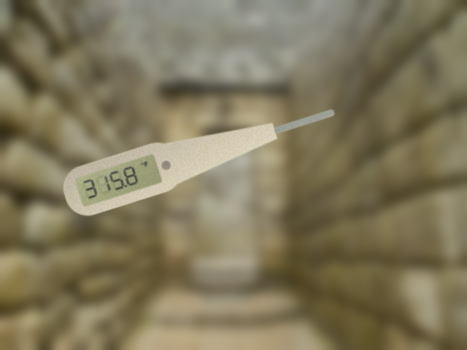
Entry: 315.8; °F
